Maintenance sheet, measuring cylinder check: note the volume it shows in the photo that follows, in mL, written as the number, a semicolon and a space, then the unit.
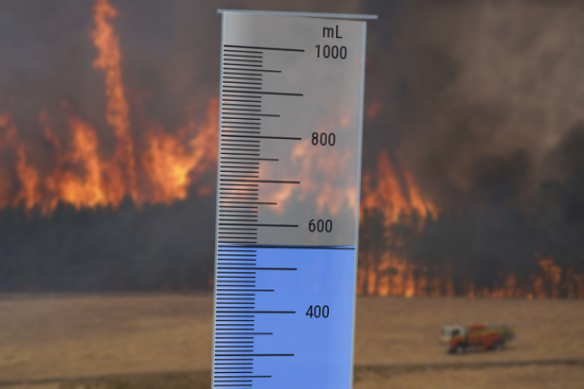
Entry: 550; mL
